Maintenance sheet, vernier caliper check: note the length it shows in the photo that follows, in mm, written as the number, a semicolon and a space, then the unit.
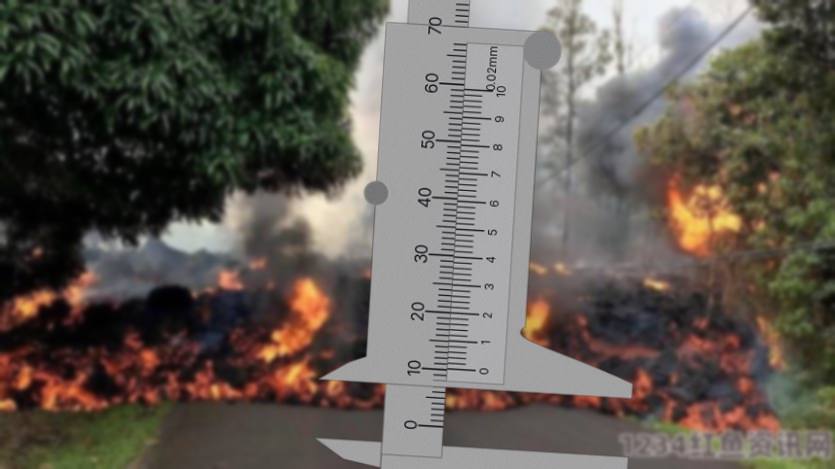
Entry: 10.2; mm
